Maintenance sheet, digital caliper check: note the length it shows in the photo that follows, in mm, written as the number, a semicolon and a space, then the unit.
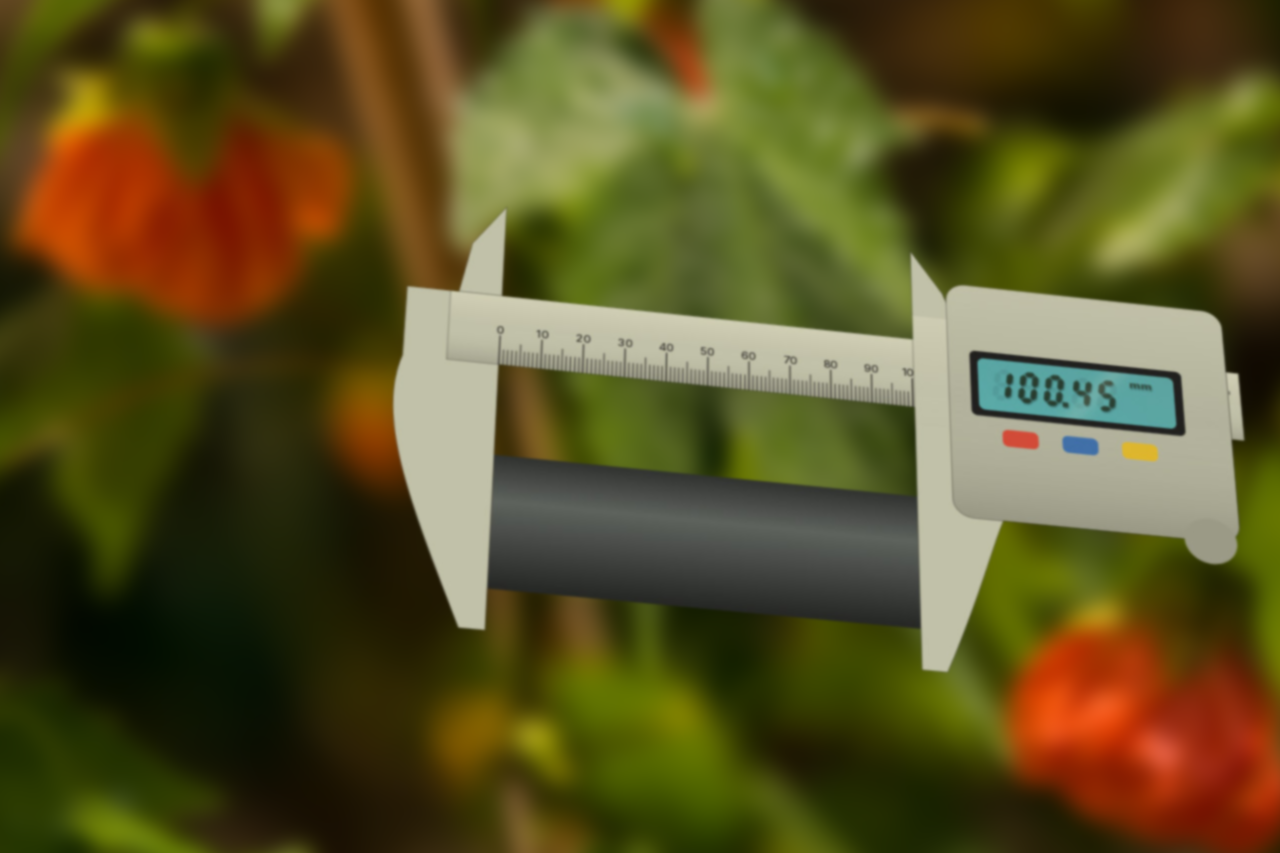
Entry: 100.45; mm
